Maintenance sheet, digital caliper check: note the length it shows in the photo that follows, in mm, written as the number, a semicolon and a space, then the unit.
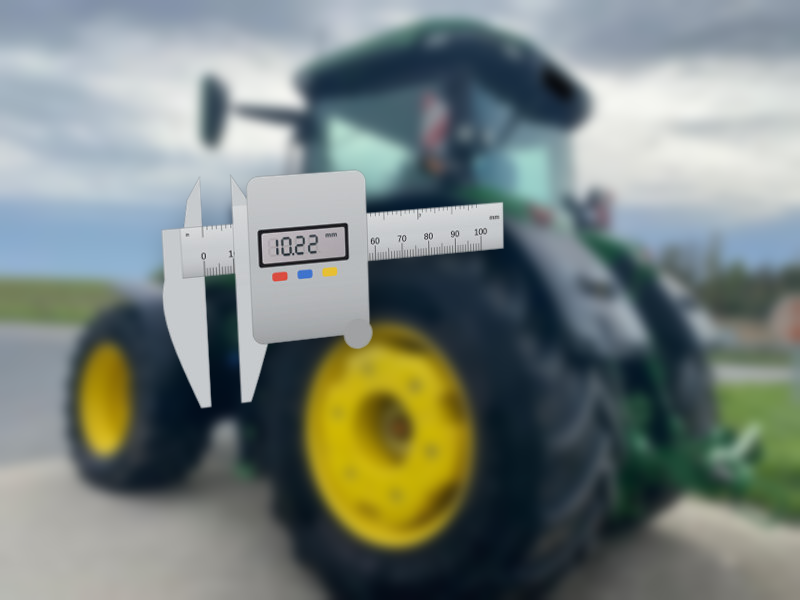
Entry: 10.22; mm
